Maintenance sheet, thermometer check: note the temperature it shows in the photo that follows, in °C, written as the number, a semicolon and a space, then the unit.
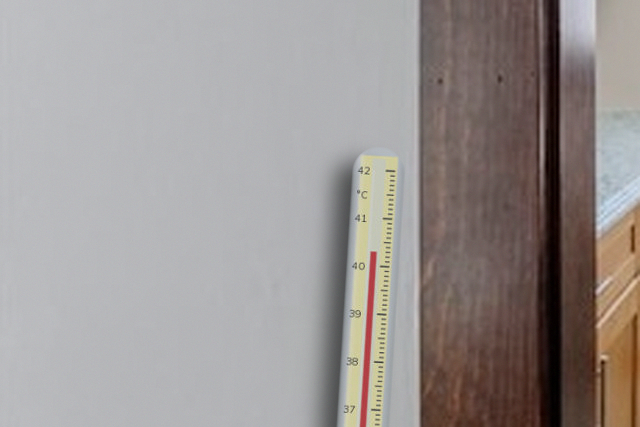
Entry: 40.3; °C
